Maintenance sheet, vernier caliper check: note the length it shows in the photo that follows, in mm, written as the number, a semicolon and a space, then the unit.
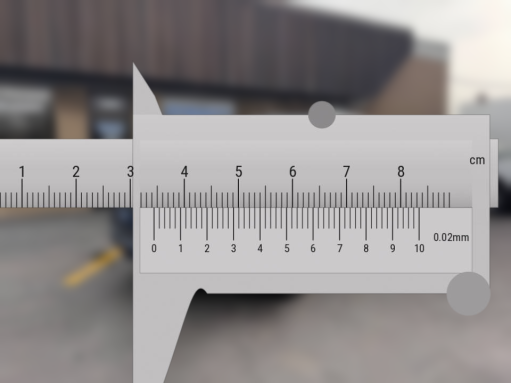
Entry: 34.4; mm
